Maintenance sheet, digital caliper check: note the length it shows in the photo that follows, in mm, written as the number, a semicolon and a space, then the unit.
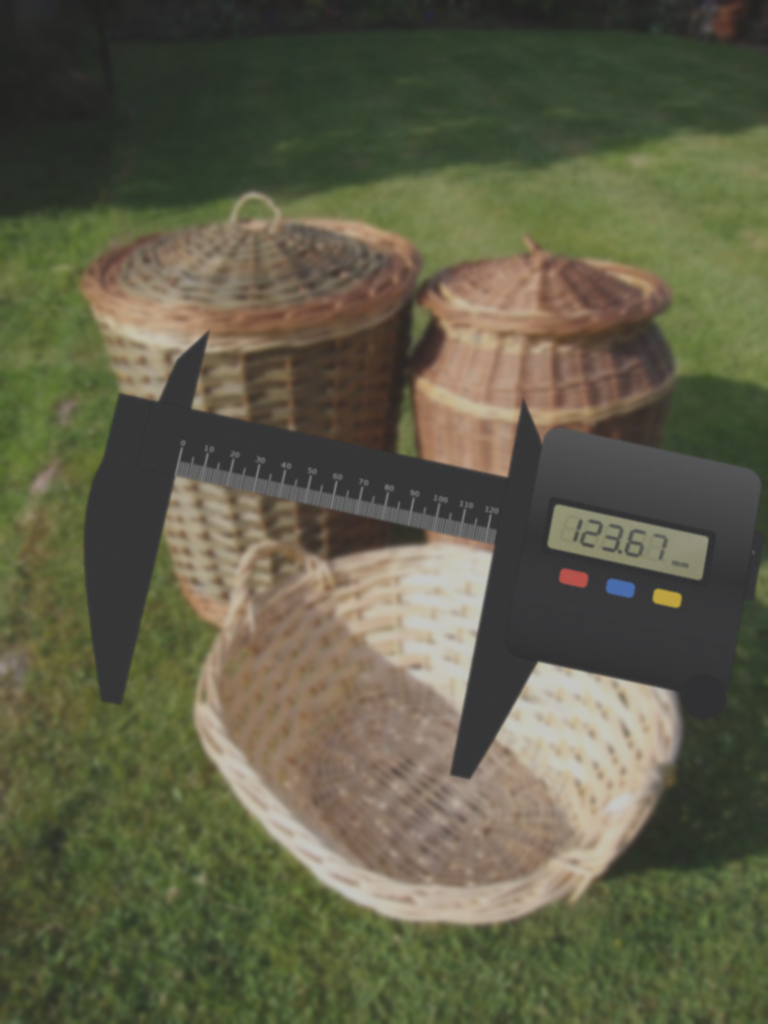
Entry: 123.67; mm
